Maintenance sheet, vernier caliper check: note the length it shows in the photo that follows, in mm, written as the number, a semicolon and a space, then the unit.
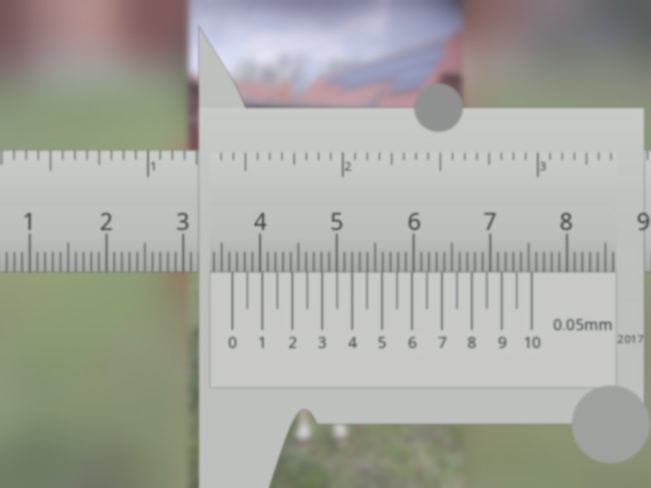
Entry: 36.4; mm
